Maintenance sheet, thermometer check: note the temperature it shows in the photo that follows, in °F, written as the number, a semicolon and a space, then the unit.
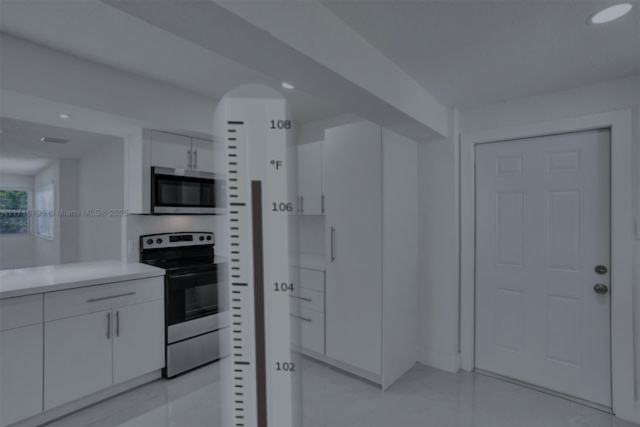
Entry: 106.6; °F
